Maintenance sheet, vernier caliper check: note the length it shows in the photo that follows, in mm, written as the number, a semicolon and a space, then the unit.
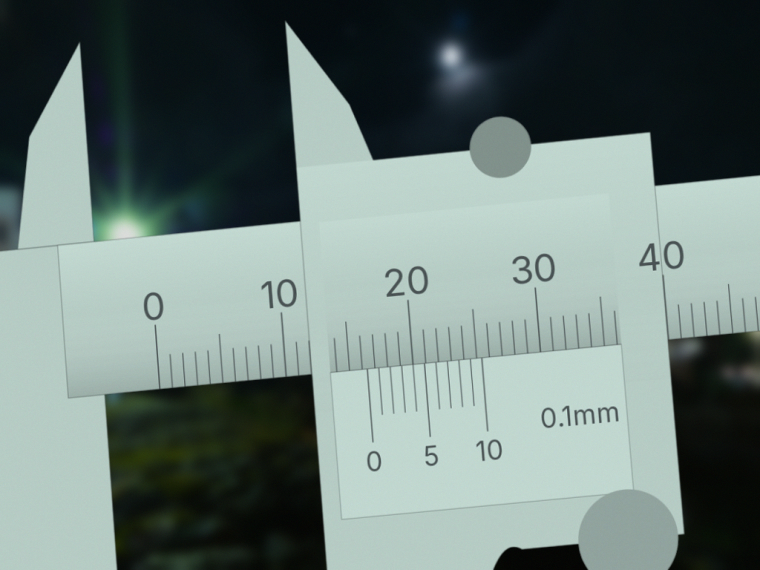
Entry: 16.4; mm
